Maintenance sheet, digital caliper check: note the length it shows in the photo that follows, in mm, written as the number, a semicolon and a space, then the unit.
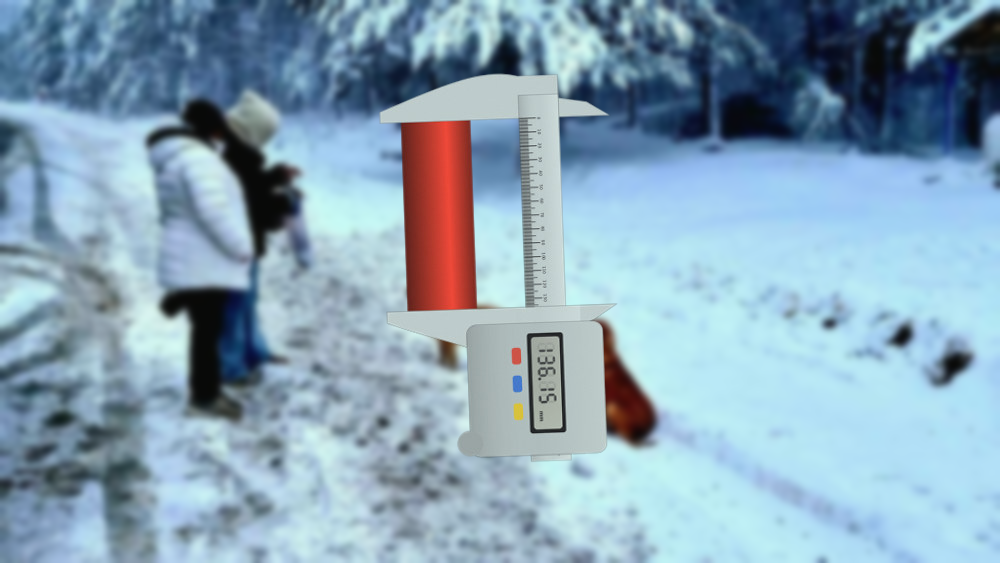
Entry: 136.15; mm
